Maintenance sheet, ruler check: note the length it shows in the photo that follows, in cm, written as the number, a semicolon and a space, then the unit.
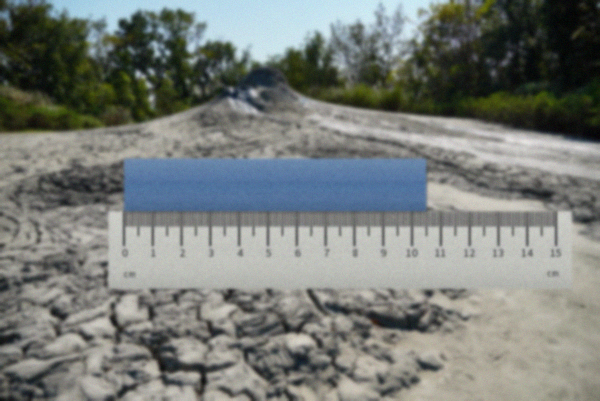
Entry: 10.5; cm
